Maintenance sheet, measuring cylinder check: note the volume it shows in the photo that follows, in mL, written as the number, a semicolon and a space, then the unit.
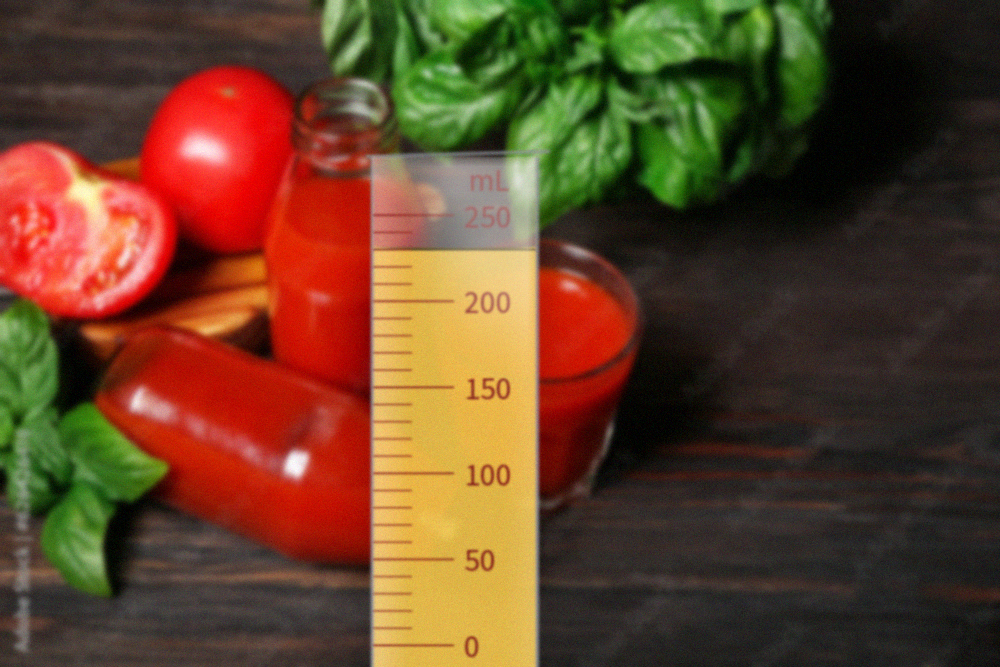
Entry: 230; mL
